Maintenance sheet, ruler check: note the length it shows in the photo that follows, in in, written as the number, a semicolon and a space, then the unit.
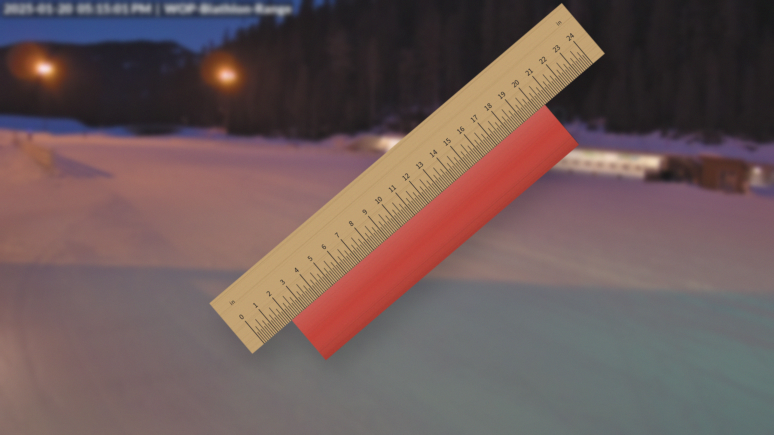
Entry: 18.5; in
